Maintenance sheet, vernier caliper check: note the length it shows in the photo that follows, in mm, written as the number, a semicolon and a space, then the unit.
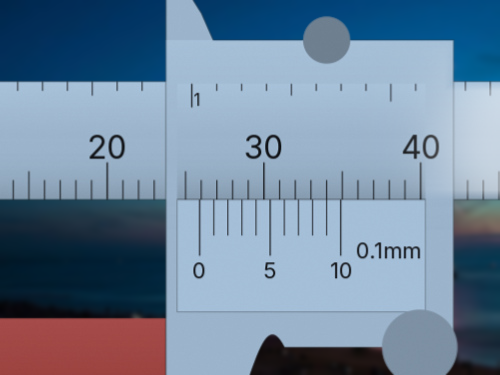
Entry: 25.9; mm
